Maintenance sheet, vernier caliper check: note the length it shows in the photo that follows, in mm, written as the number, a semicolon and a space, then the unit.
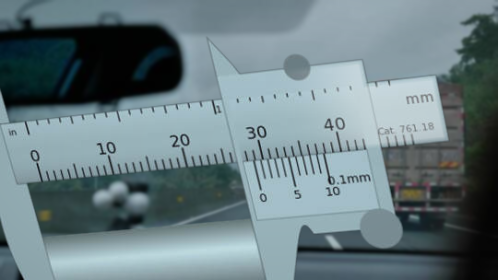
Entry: 28.8; mm
